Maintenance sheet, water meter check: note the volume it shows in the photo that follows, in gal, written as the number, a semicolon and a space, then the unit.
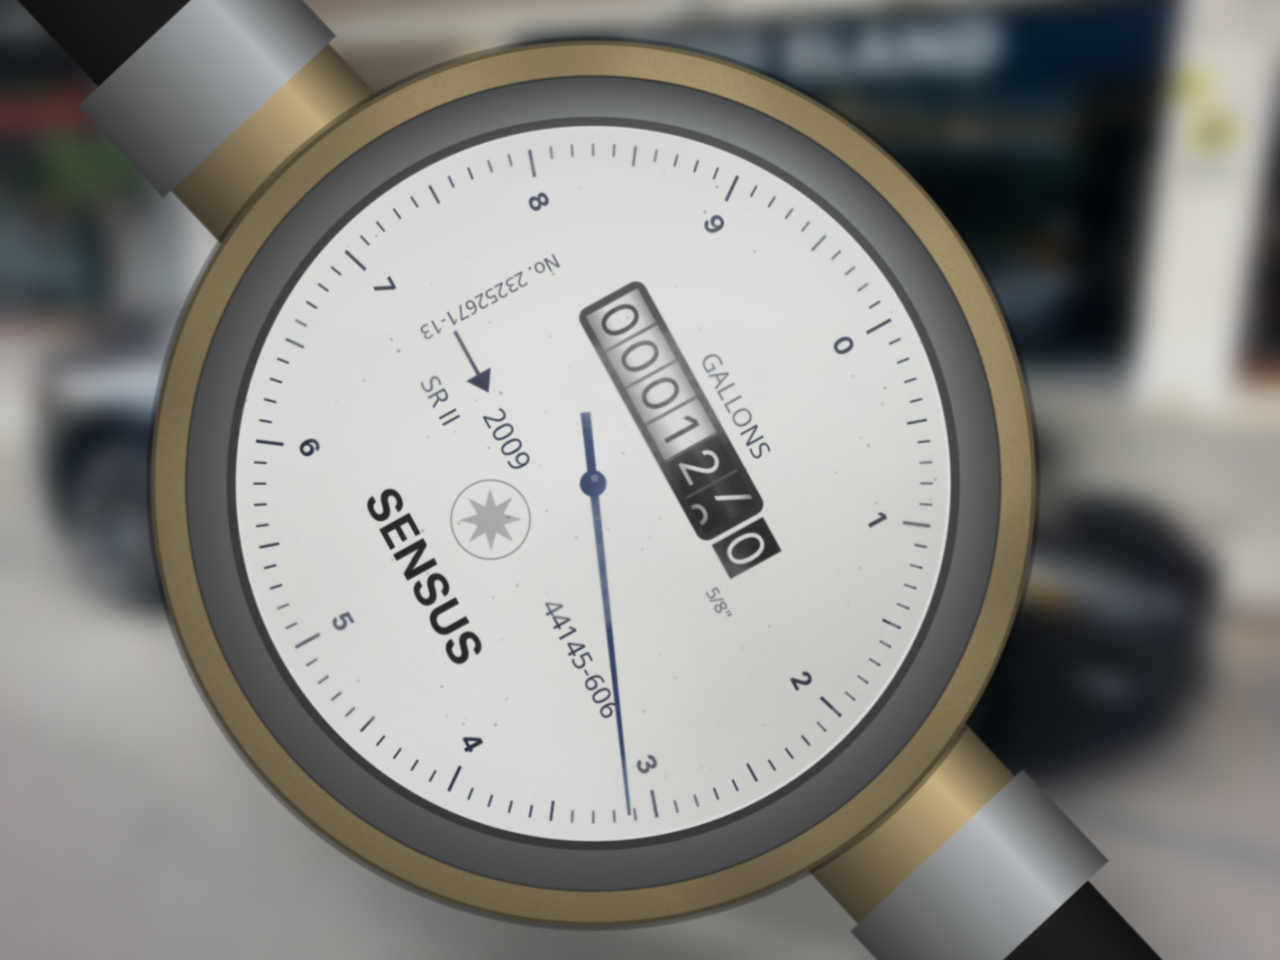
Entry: 1273.1; gal
